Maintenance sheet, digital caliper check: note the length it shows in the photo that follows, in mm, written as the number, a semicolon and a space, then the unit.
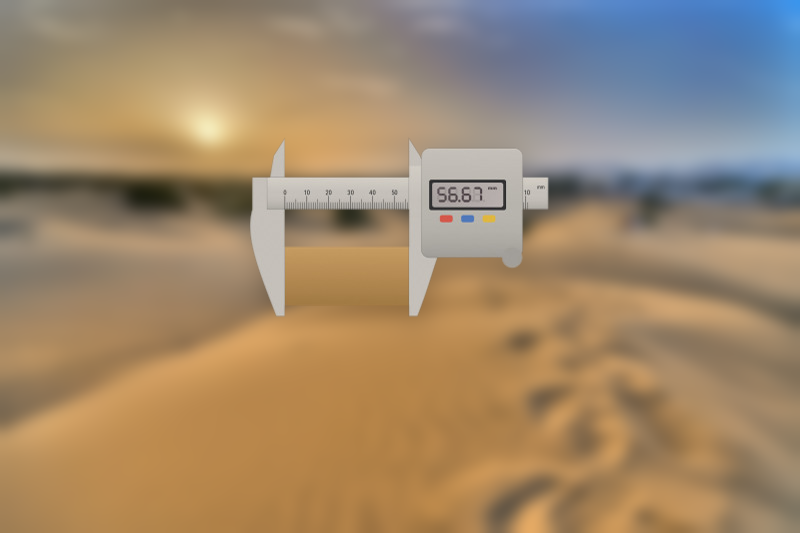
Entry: 56.67; mm
